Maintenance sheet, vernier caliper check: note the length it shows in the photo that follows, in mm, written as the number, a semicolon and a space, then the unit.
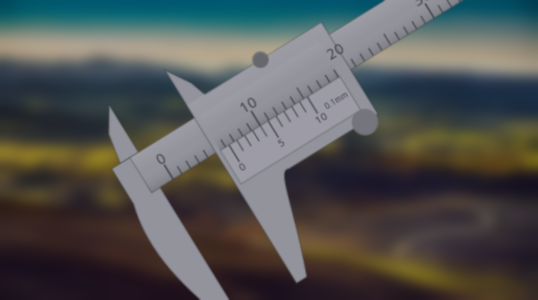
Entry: 6.4; mm
